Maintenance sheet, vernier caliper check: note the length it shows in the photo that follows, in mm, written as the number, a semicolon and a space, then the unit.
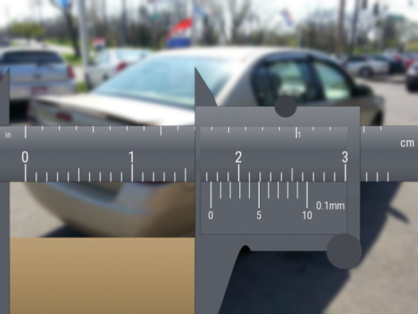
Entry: 17.4; mm
